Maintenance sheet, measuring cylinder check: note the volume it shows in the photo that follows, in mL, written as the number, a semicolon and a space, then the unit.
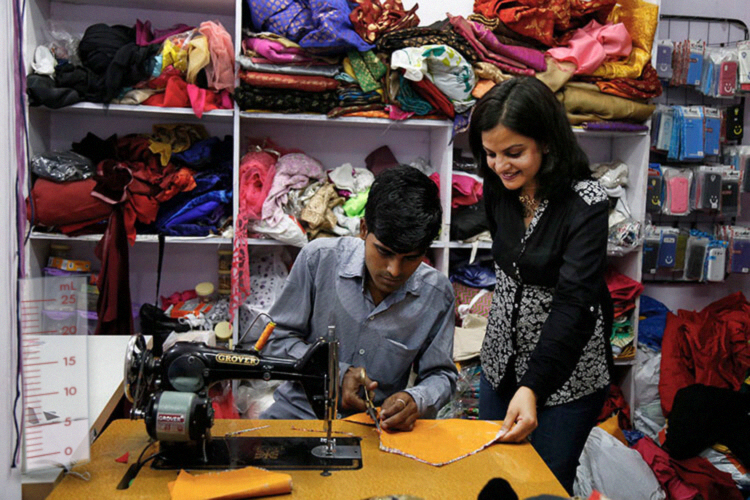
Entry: 5; mL
